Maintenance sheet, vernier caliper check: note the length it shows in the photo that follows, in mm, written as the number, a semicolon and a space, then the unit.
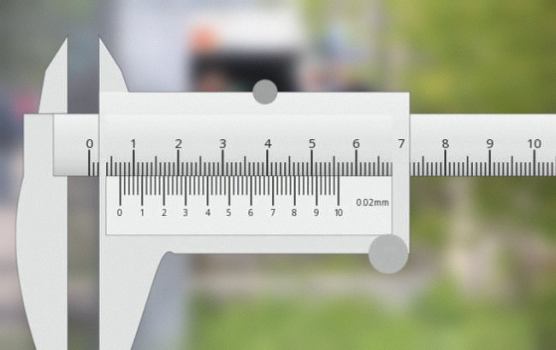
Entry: 7.0; mm
